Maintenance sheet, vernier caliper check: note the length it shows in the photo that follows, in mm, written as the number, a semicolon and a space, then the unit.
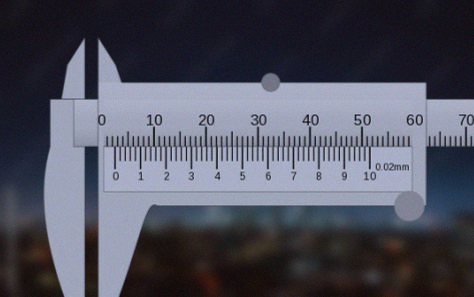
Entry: 2.5; mm
